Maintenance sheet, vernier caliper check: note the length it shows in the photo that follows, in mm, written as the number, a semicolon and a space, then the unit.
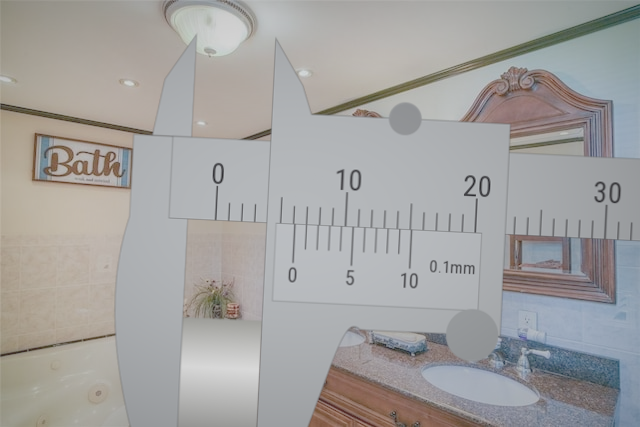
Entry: 6.1; mm
